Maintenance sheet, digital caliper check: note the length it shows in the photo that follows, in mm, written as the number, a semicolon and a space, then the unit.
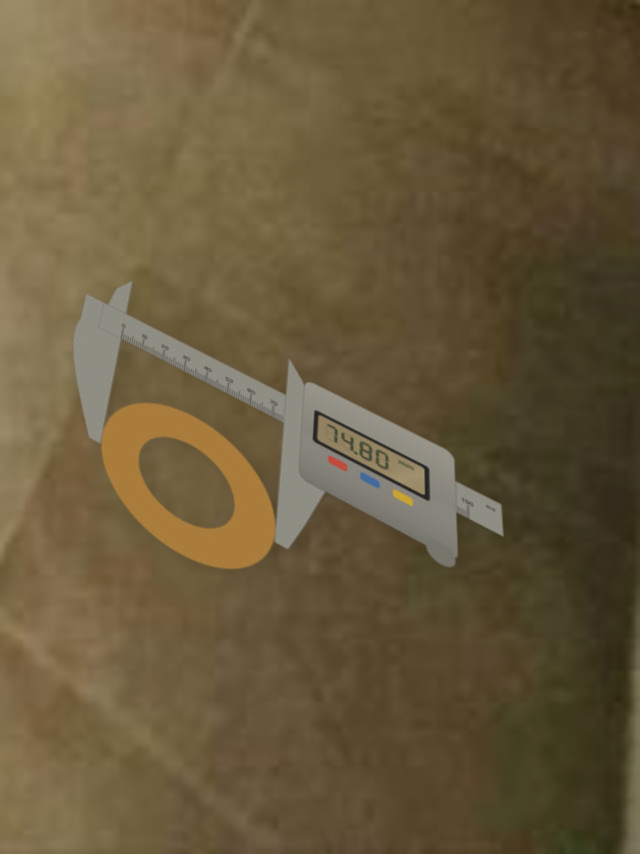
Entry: 74.80; mm
